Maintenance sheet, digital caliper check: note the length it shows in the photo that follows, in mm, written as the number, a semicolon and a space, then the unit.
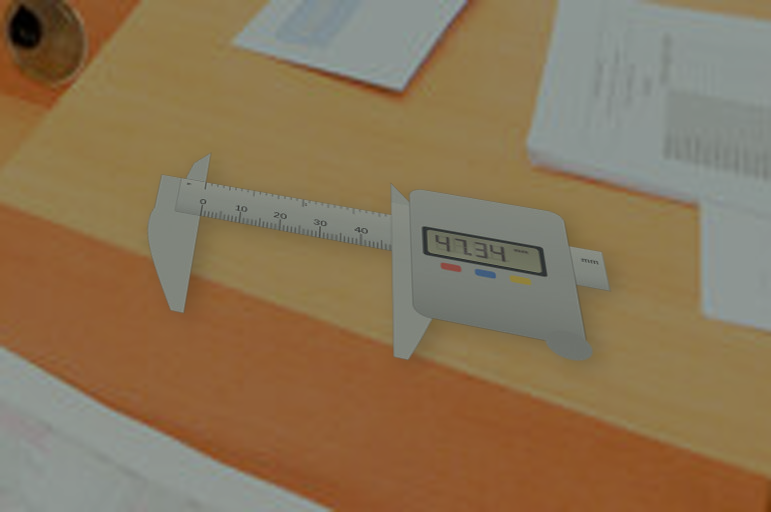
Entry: 47.34; mm
